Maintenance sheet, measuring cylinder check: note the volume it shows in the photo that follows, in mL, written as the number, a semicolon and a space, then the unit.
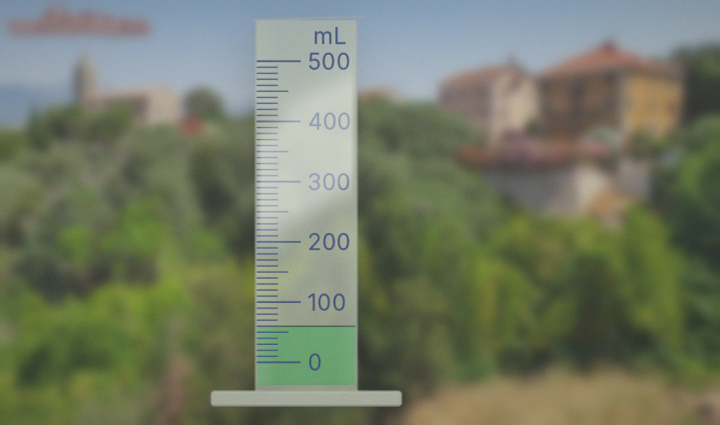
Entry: 60; mL
